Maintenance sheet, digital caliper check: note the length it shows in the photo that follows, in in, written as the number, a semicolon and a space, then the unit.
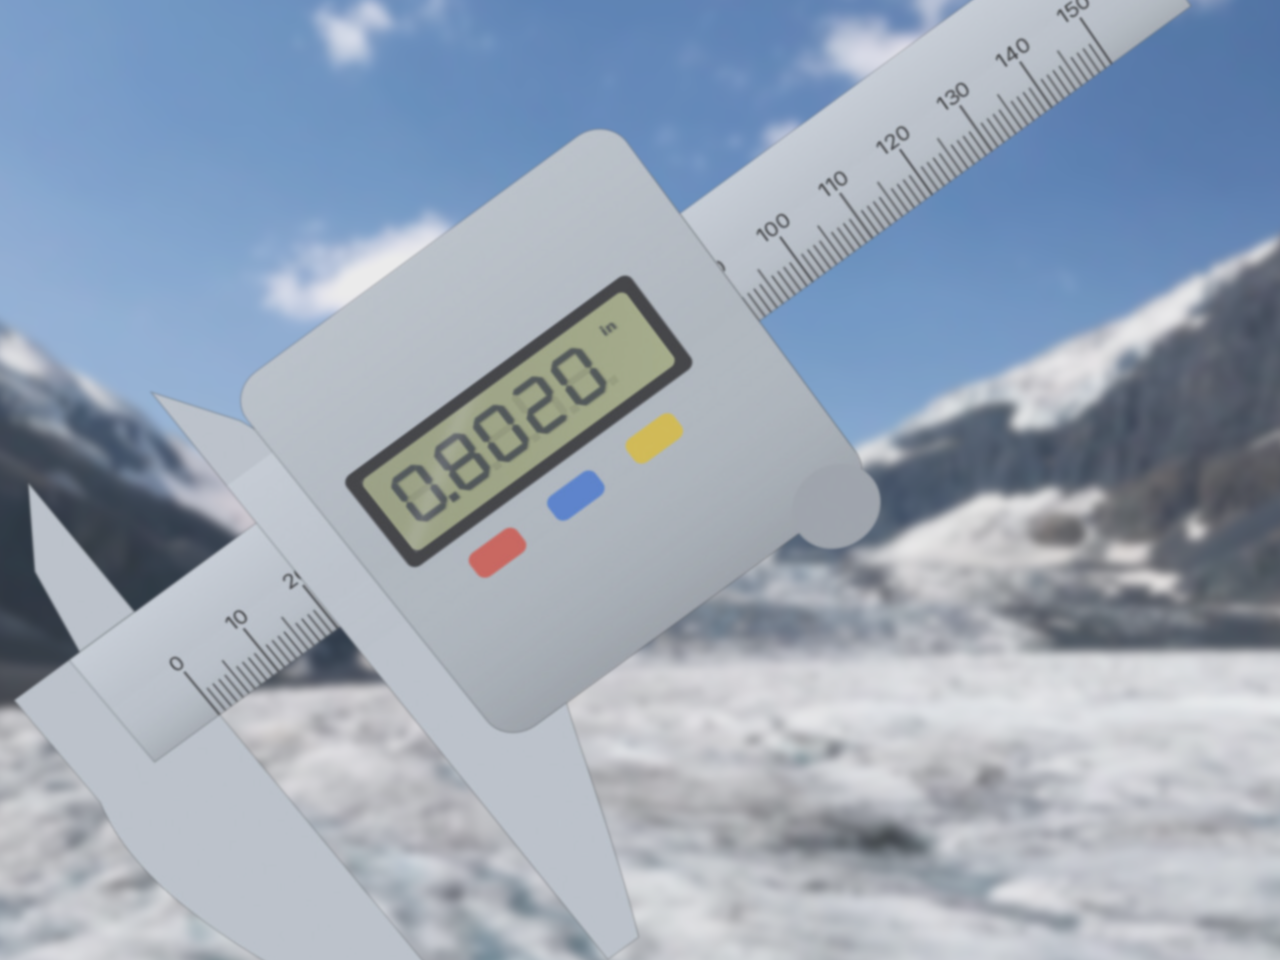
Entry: 0.8020; in
